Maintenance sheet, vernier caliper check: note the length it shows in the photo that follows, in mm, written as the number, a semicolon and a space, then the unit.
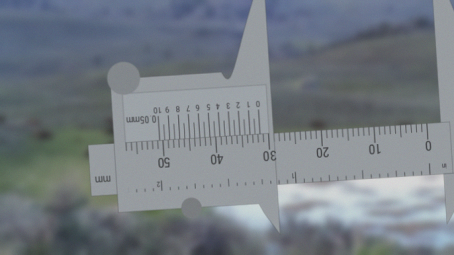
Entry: 31.6; mm
